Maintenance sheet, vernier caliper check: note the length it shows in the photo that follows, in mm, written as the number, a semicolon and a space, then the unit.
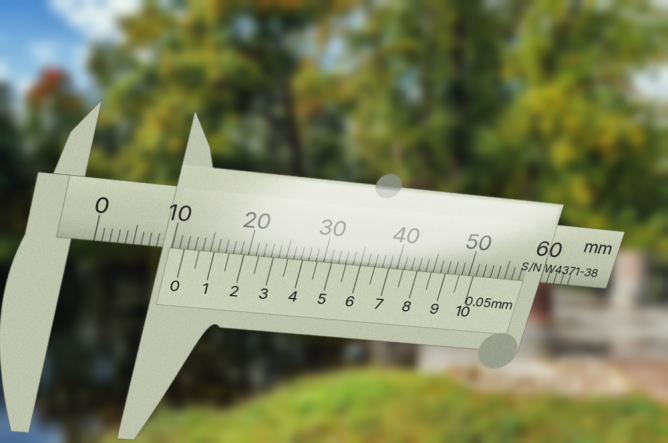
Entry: 11.6; mm
